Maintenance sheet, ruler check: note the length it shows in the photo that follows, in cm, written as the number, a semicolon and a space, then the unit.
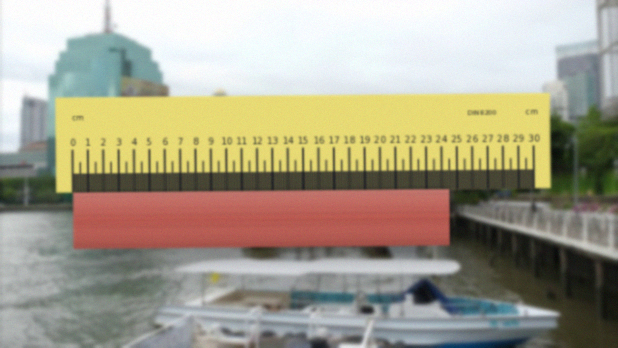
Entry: 24.5; cm
